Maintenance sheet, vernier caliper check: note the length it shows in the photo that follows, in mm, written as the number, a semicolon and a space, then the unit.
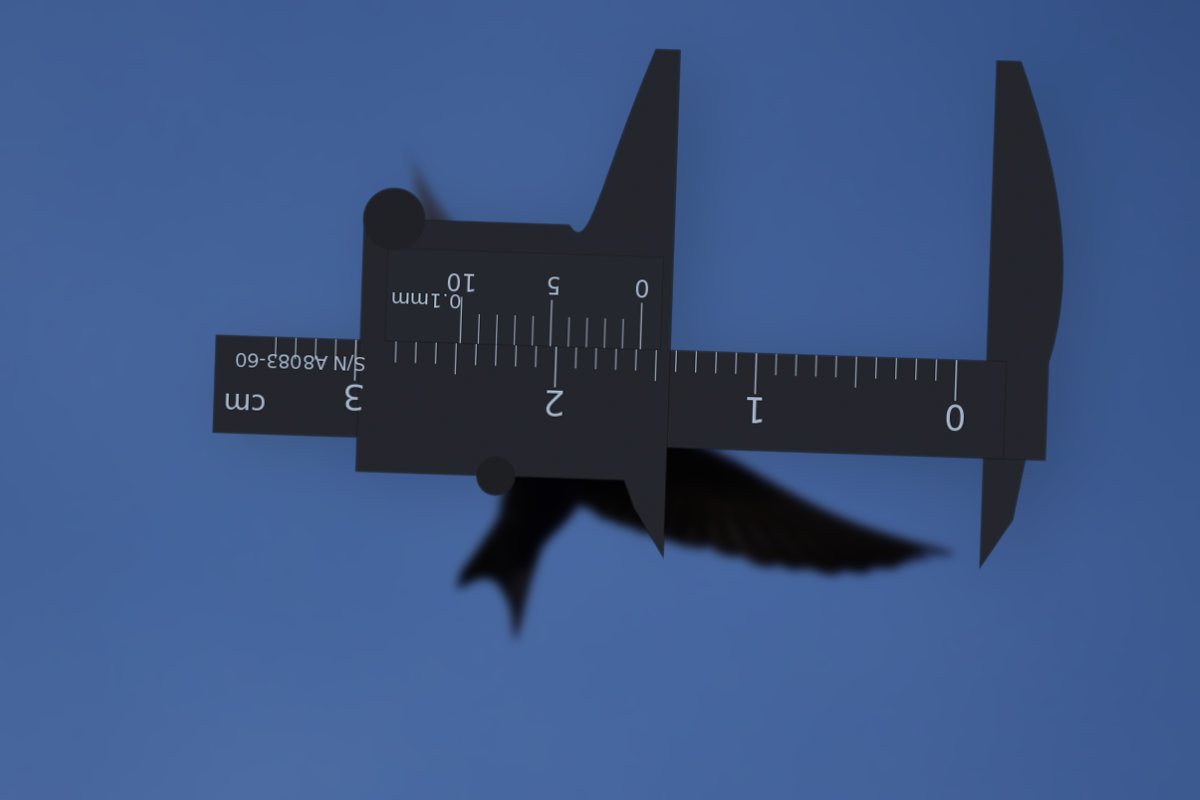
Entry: 15.8; mm
